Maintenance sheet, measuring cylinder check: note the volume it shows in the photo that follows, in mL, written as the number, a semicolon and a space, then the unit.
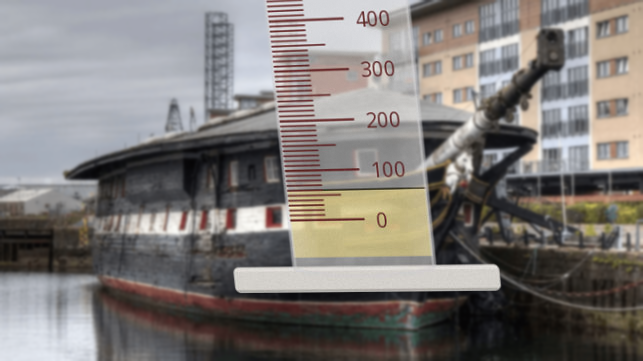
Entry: 60; mL
